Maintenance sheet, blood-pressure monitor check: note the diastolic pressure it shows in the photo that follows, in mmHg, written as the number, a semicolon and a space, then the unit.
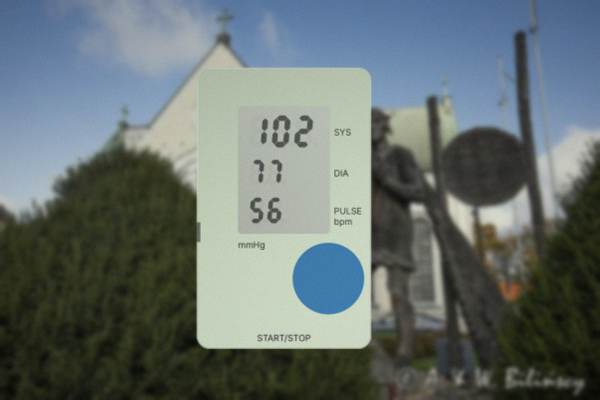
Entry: 77; mmHg
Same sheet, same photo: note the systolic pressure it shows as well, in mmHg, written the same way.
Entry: 102; mmHg
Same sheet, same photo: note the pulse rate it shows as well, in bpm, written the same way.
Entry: 56; bpm
